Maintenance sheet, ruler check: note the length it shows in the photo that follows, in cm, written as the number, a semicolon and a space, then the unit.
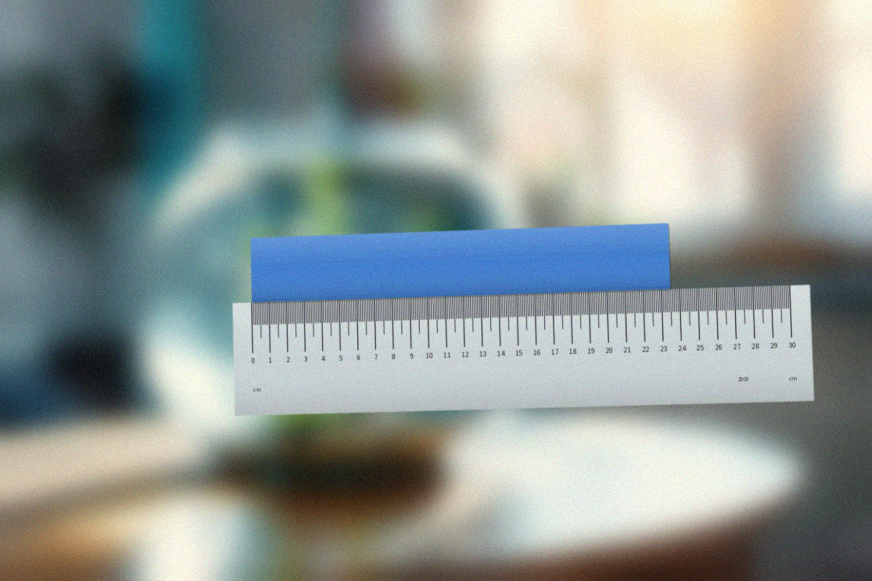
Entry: 23.5; cm
